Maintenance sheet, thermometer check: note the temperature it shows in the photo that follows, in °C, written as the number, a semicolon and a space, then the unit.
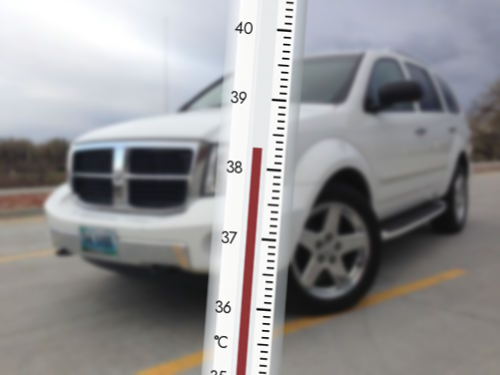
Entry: 38.3; °C
